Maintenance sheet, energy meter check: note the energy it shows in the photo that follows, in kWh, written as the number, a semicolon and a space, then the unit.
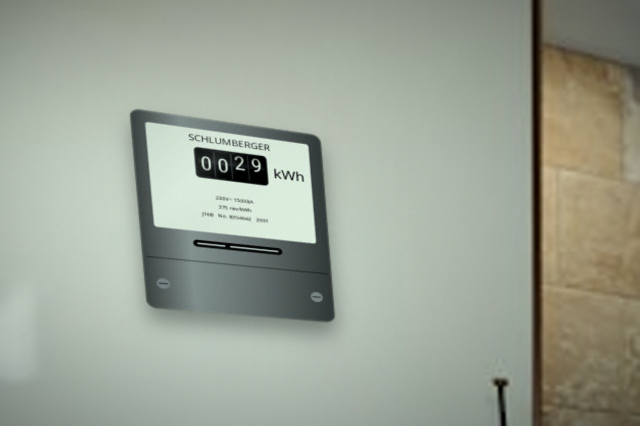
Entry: 29; kWh
